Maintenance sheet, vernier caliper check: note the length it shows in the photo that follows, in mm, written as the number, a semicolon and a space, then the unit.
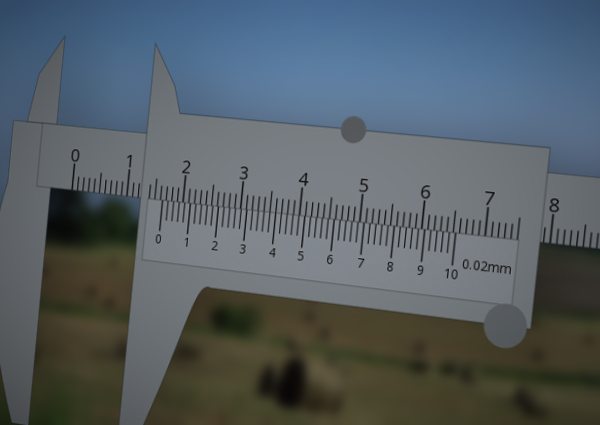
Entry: 16.4; mm
